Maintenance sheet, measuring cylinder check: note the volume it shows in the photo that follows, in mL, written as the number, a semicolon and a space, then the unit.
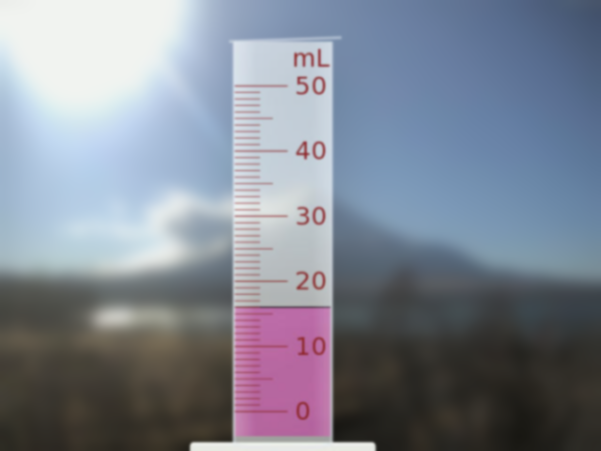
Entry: 16; mL
